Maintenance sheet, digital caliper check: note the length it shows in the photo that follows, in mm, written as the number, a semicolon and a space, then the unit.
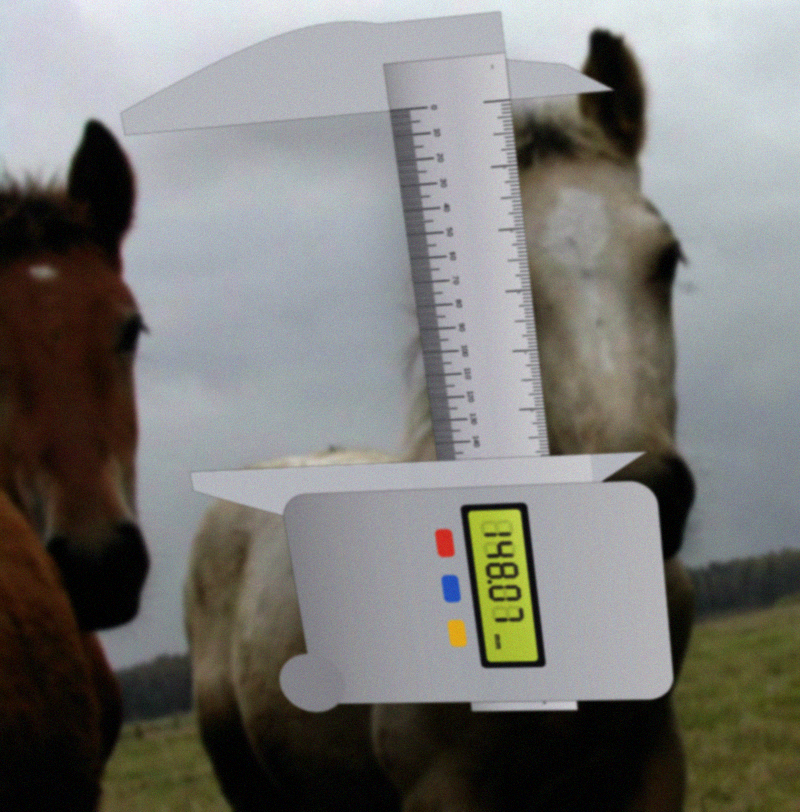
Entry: 148.07; mm
